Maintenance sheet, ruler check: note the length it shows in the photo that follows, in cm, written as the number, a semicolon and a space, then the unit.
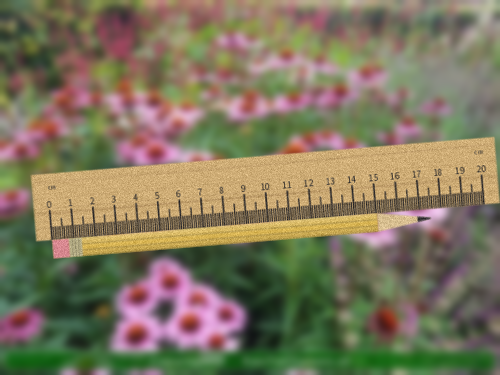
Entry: 17.5; cm
